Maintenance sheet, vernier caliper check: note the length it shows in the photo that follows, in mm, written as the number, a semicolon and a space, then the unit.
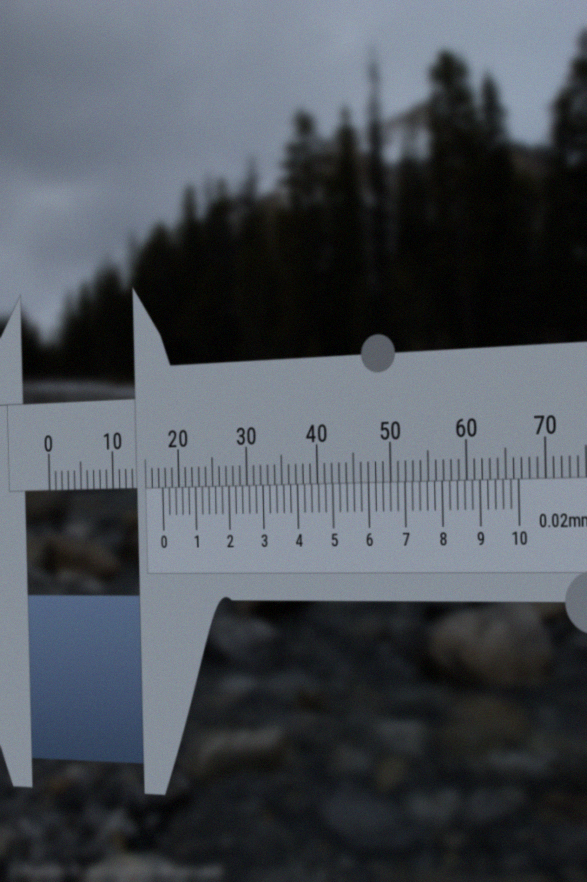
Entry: 17.6; mm
